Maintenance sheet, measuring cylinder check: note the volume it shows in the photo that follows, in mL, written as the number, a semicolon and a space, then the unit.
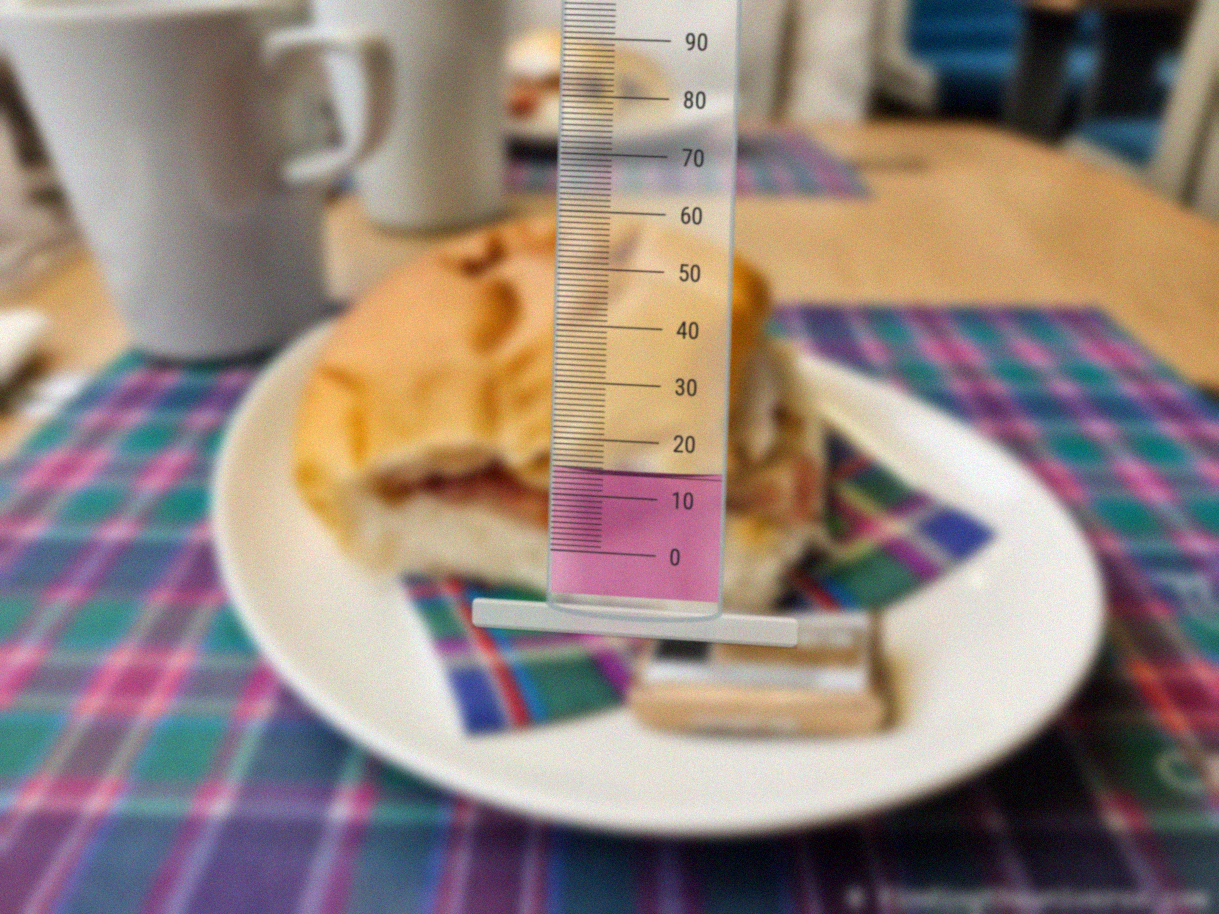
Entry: 14; mL
